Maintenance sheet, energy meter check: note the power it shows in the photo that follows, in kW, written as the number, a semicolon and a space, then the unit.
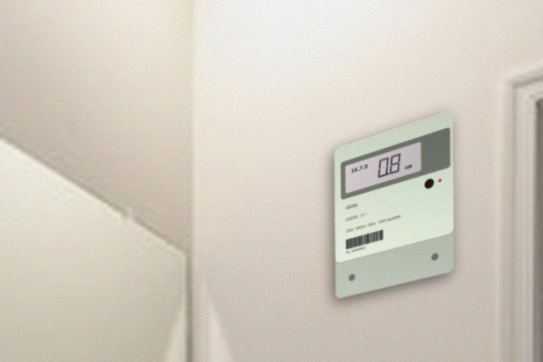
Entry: 0.8; kW
